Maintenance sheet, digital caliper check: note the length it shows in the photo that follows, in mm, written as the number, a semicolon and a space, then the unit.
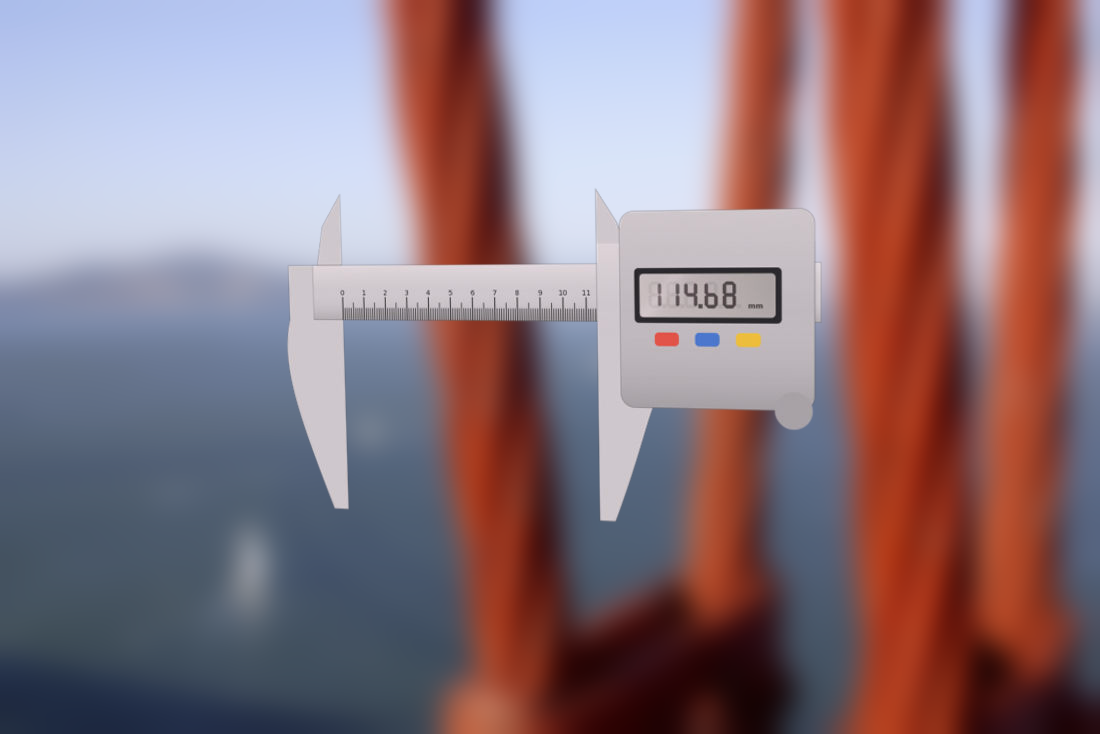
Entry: 114.68; mm
